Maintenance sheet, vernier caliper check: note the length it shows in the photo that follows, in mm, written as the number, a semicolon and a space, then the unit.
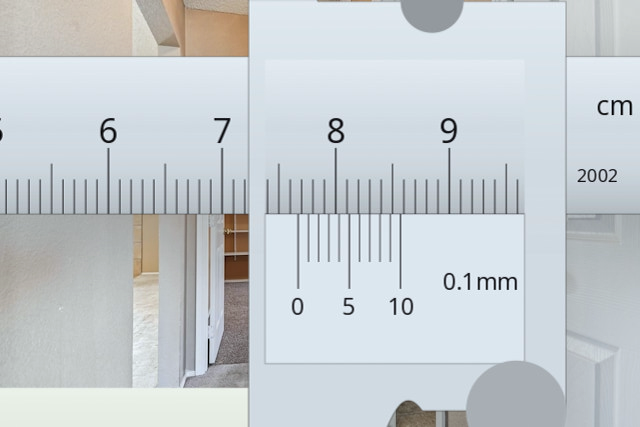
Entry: 76.7; mm
